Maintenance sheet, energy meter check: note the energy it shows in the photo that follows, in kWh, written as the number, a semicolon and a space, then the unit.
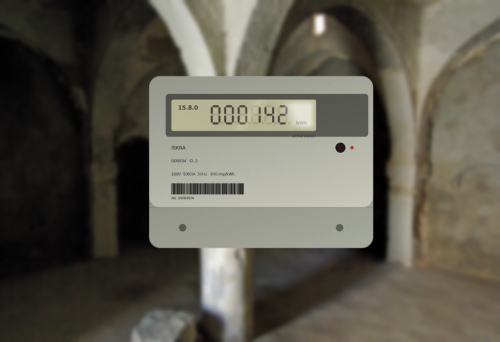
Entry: 142; kWh
